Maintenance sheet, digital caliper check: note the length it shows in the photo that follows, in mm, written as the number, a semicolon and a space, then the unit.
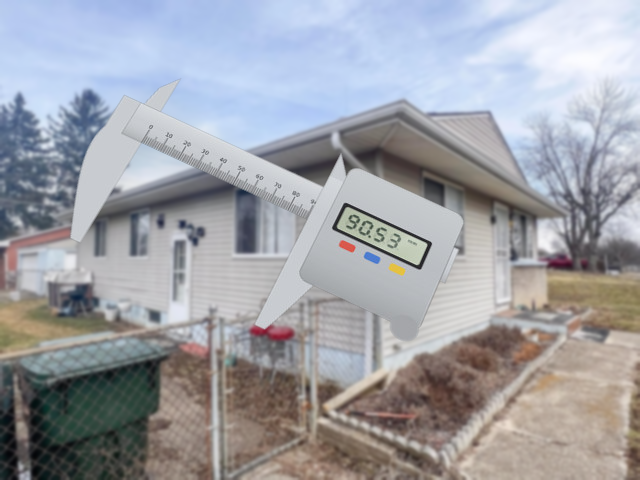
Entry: 90.53; mm
